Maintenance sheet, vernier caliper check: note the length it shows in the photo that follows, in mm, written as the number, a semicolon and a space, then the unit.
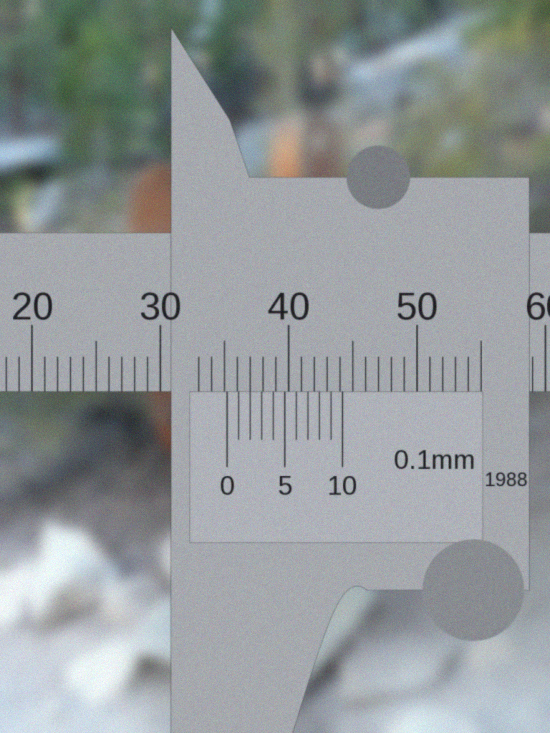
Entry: 35.2; mm
